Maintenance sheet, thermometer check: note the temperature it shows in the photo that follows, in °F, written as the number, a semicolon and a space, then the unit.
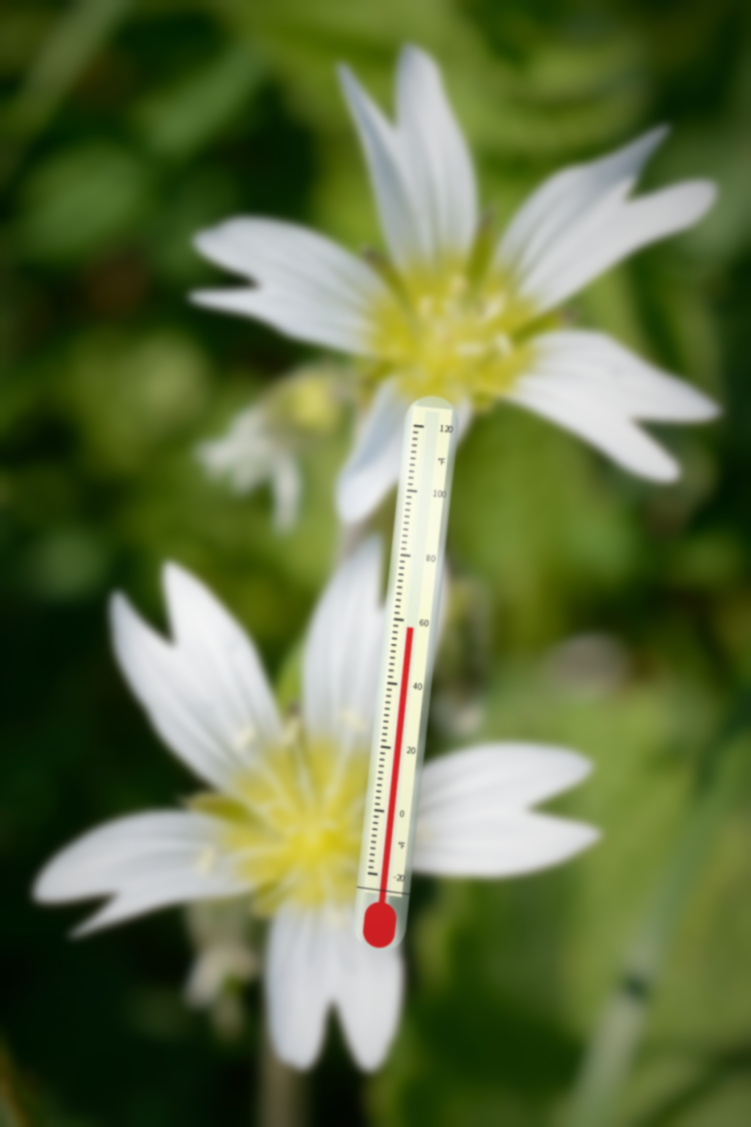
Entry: 58; °F
